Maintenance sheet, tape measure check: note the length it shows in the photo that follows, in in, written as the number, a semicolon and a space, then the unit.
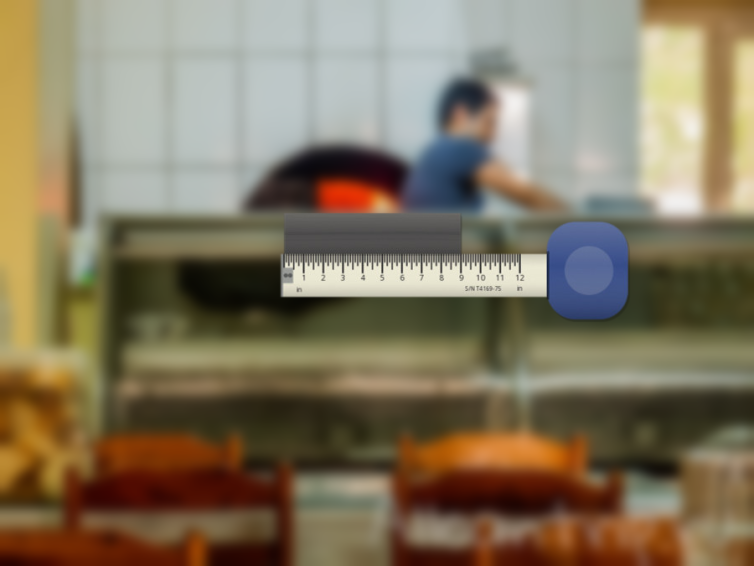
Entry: 9; in
